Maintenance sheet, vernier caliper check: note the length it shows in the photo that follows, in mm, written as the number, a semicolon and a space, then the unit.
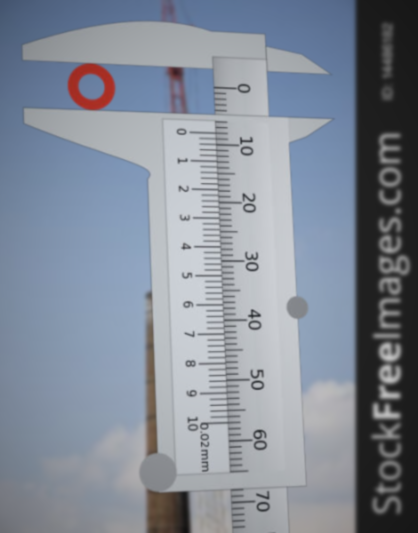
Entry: 8.0; mm
